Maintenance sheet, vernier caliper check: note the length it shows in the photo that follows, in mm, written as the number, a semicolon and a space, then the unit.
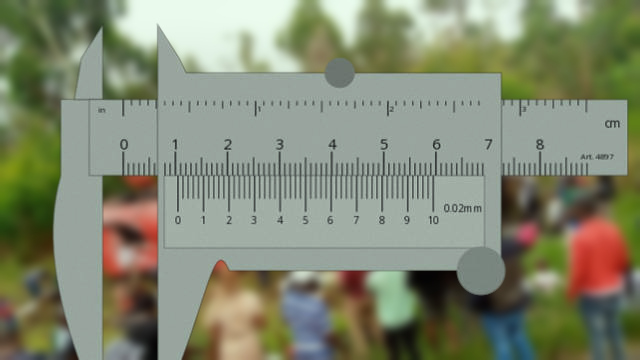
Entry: 10.5; mm
